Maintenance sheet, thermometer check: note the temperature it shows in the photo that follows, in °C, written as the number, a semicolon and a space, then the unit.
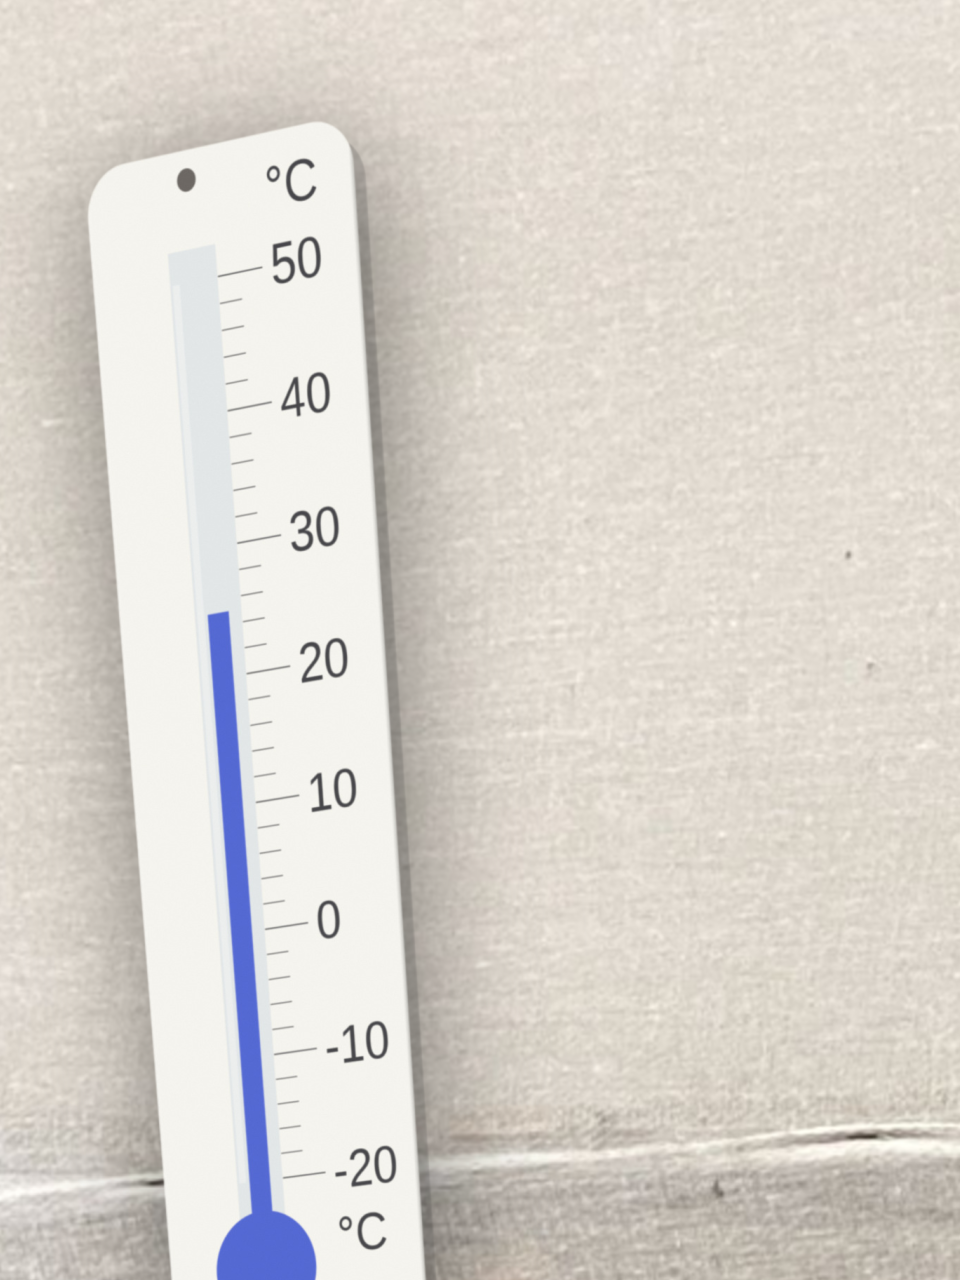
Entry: 25; °C
